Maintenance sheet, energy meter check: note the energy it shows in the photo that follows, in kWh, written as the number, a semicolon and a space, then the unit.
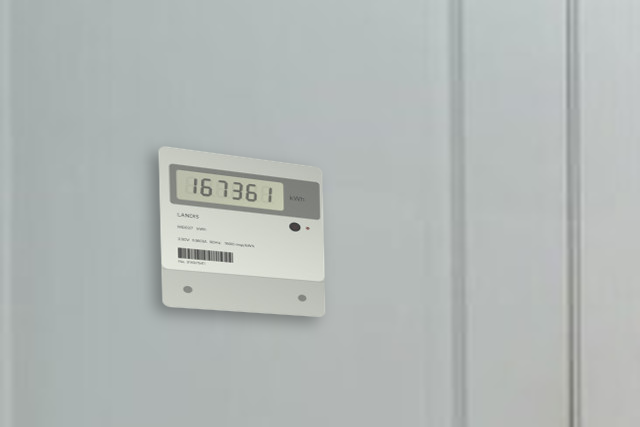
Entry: 167361; kWh
